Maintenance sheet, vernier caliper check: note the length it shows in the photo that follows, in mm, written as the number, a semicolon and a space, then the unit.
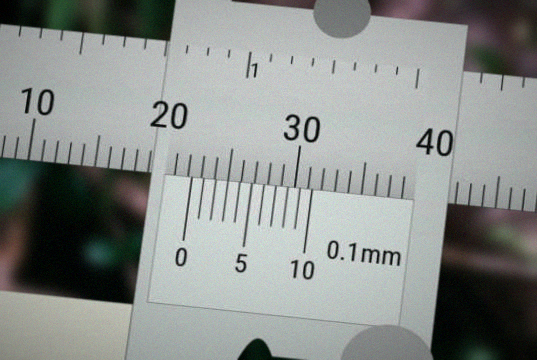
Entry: 22.3; mm
